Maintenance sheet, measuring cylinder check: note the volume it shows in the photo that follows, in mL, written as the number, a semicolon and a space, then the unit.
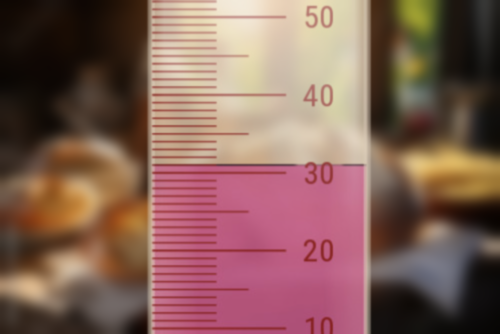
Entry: 31; mL
